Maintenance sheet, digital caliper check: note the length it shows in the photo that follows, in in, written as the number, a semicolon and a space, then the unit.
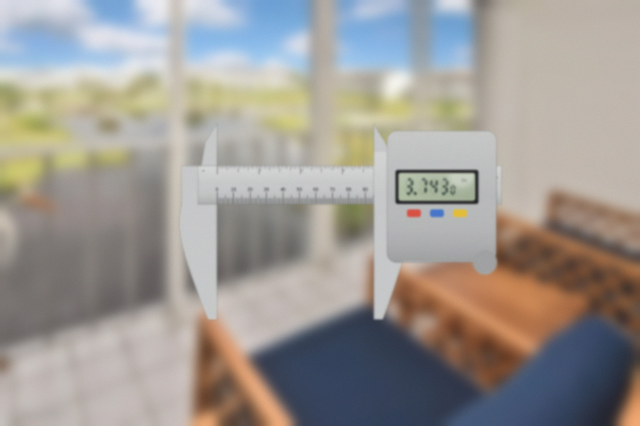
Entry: 3.7430; in
